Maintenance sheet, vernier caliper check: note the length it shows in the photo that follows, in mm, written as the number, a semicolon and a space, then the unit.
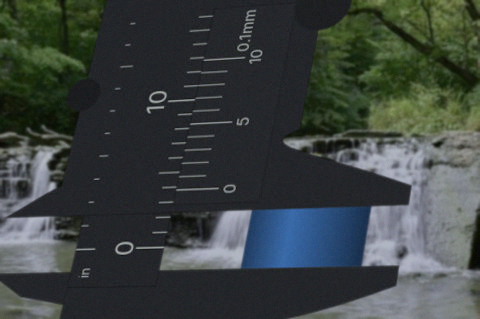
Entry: 3.8; mm
